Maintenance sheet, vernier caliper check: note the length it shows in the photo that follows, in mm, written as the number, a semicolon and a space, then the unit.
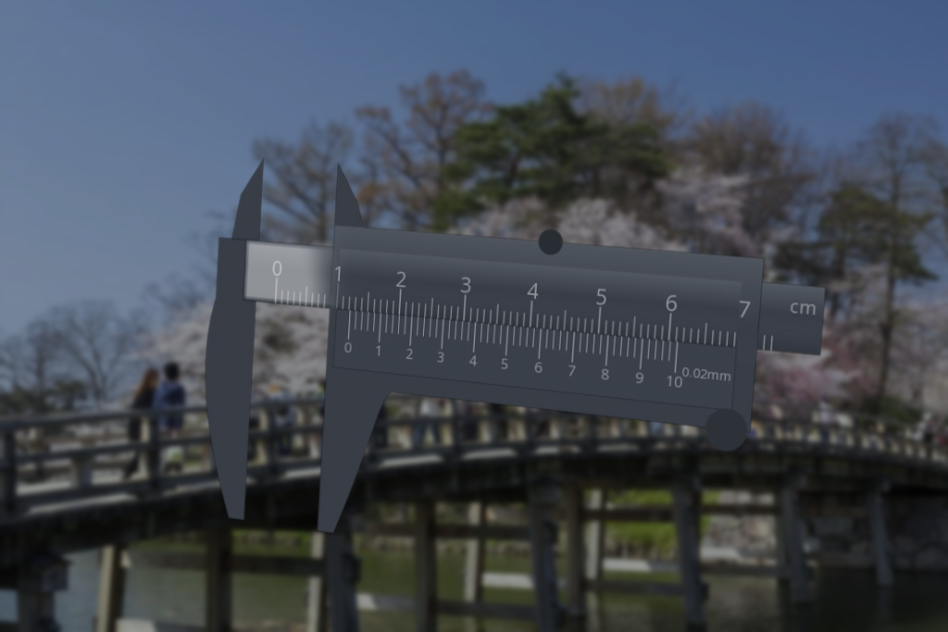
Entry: 12.2; mm
